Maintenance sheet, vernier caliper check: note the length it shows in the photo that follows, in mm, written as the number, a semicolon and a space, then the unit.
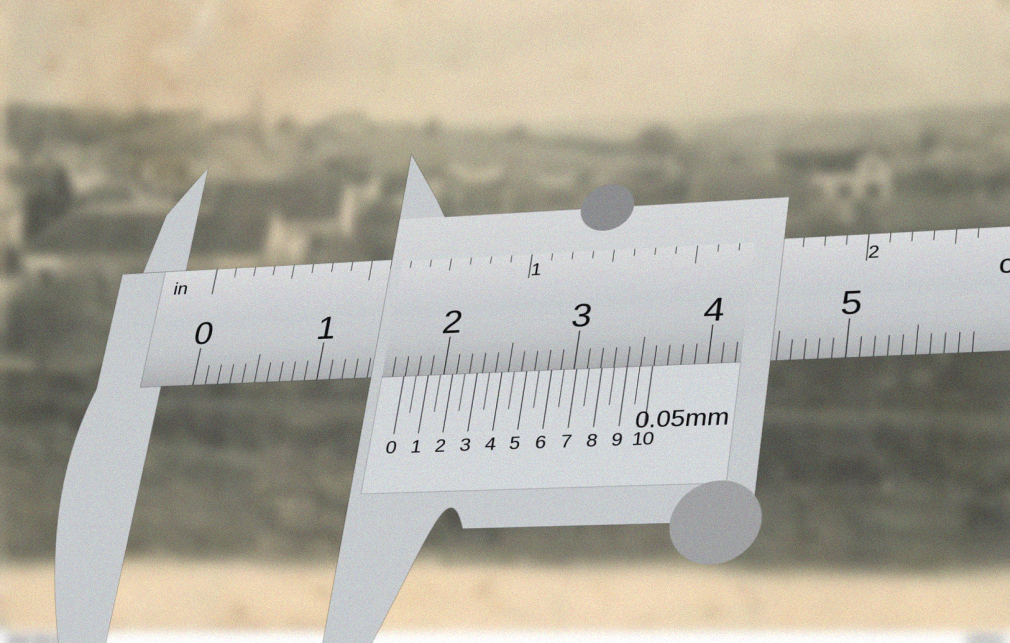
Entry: 16.9; mm
